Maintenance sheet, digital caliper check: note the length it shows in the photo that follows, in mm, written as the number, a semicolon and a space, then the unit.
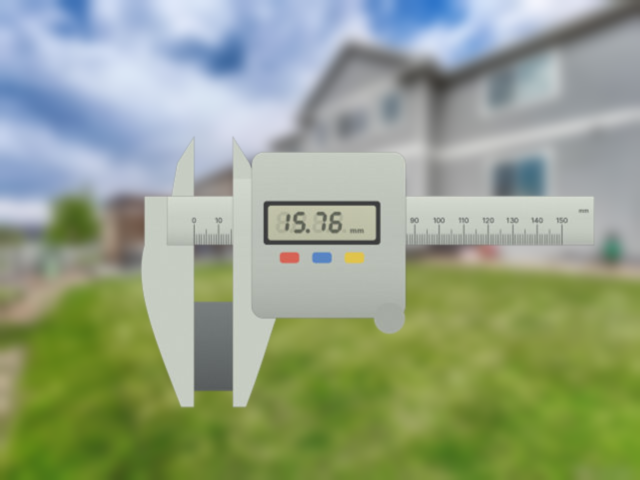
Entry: 15.76; mm
